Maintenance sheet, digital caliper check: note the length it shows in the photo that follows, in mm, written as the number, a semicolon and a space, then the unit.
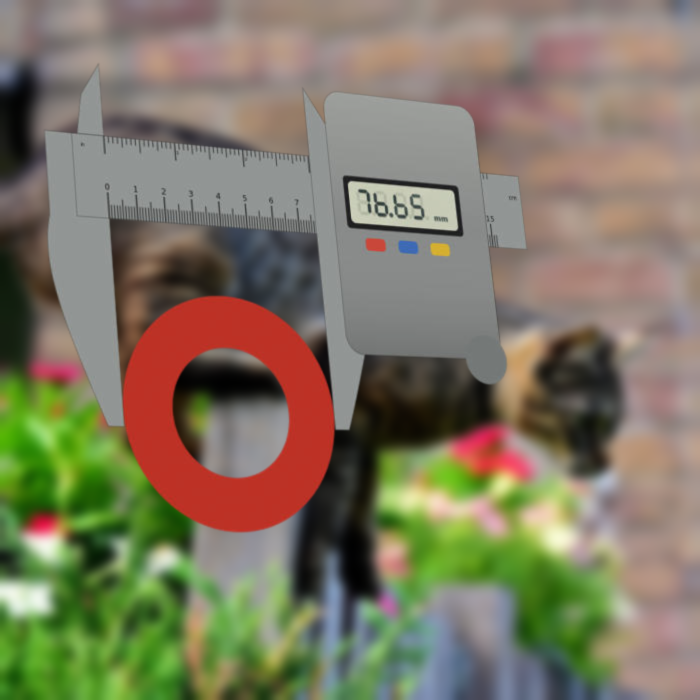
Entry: 76.65; mm
